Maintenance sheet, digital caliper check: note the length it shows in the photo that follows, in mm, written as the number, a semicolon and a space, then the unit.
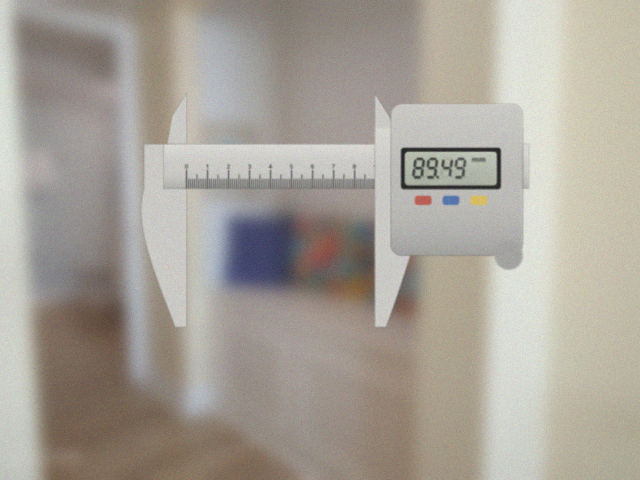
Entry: 89.49; mm
